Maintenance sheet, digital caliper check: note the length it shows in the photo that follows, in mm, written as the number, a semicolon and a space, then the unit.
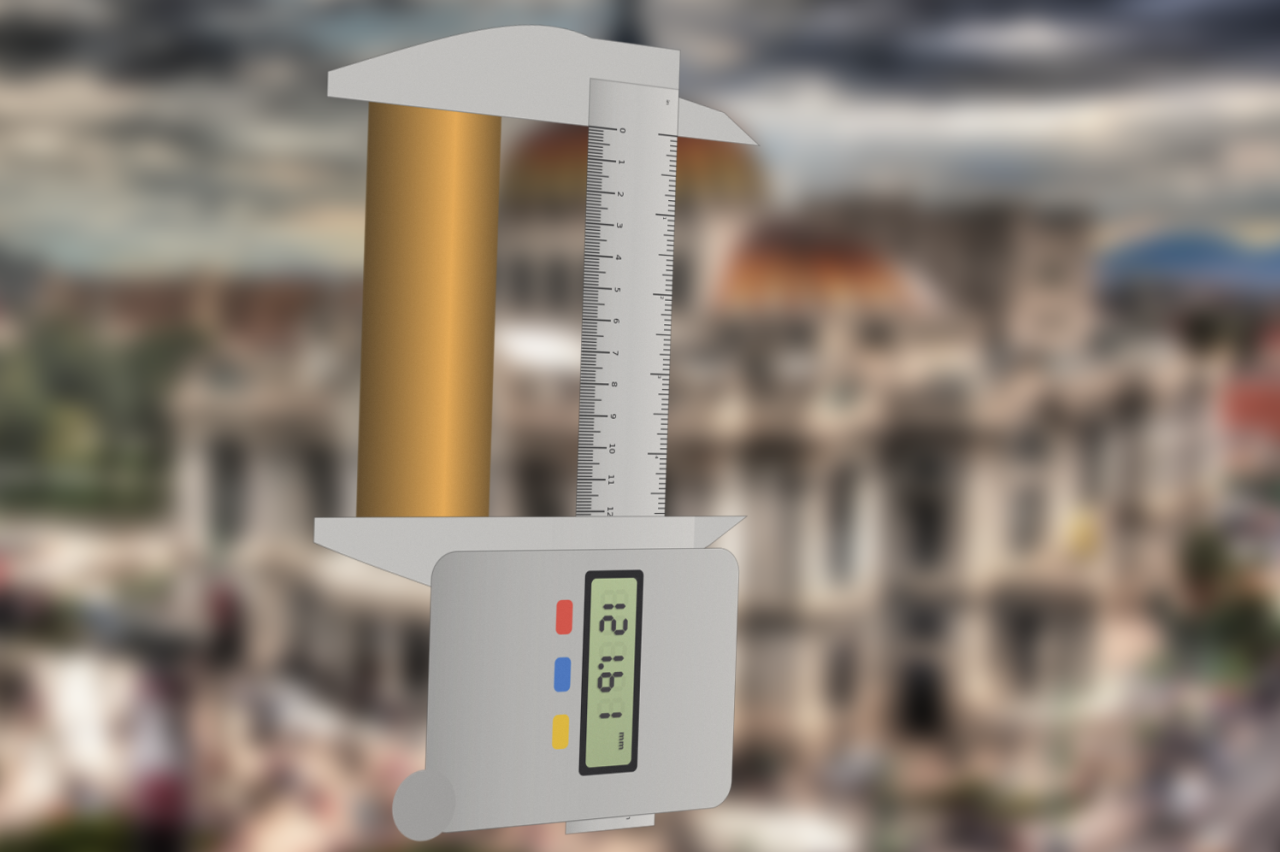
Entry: 121.61; mm
